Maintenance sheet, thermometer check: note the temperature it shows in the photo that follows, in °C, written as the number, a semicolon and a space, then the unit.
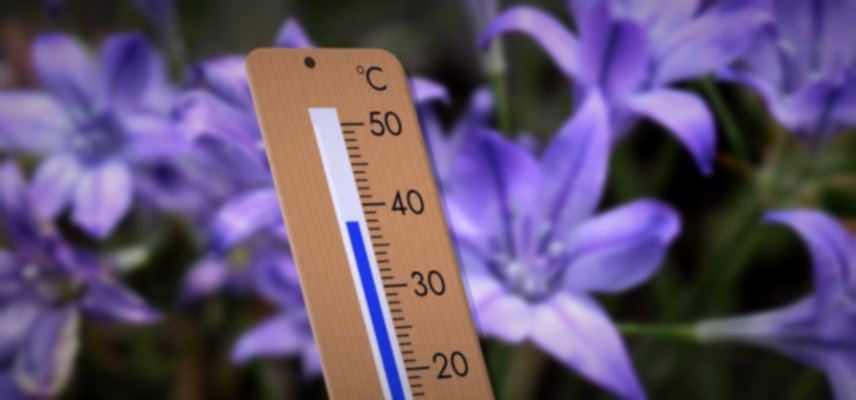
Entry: 38; °C
